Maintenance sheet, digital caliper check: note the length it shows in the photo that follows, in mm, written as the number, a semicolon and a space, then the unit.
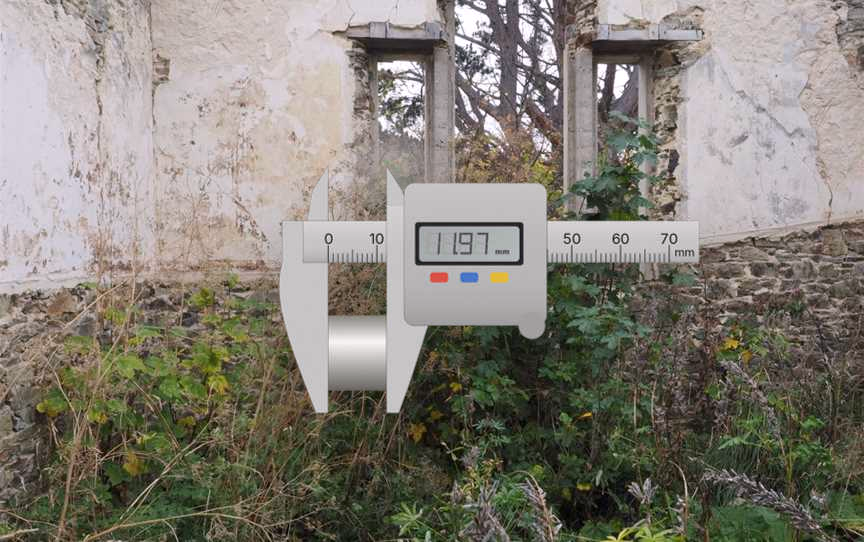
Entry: 11.97; mm
